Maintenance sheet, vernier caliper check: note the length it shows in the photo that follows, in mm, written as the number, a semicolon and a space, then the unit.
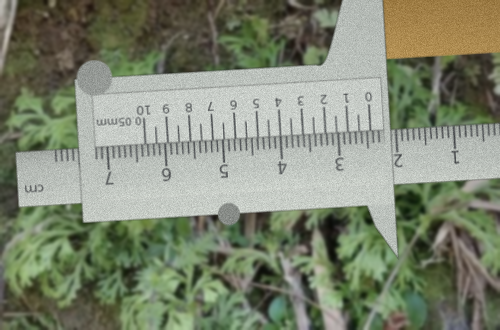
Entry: 24.4; mm
